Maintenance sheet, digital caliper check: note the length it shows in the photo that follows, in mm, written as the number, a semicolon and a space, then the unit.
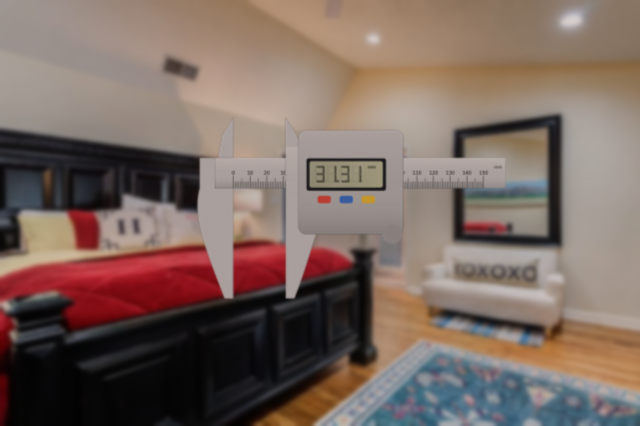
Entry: 31.31; mm
